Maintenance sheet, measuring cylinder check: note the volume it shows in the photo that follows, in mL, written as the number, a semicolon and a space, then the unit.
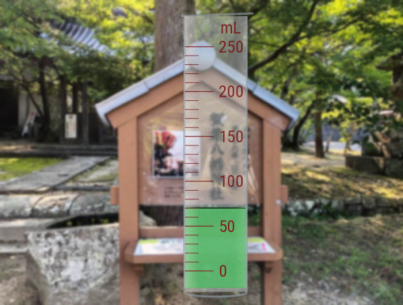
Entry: 70; mL
